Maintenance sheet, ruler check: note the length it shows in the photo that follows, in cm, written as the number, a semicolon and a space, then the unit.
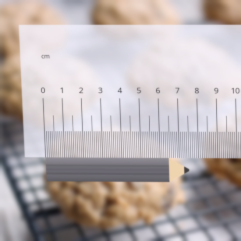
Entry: 7.5; cm
